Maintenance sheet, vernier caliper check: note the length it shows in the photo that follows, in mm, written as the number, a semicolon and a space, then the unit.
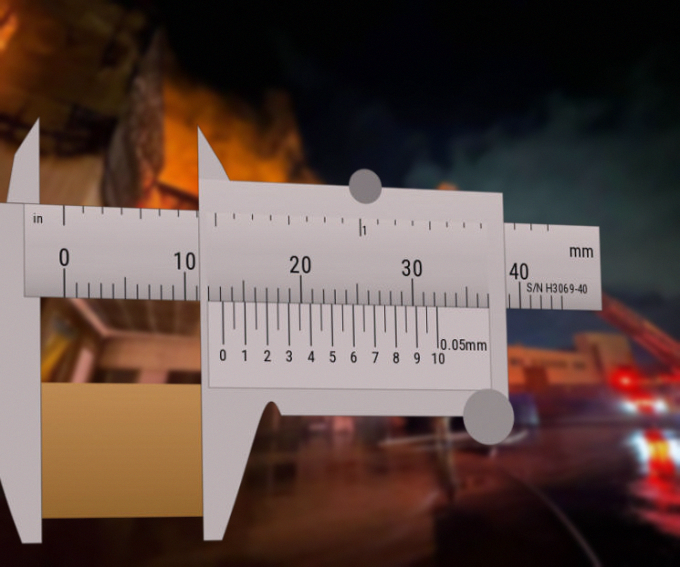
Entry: 13.2; mm
